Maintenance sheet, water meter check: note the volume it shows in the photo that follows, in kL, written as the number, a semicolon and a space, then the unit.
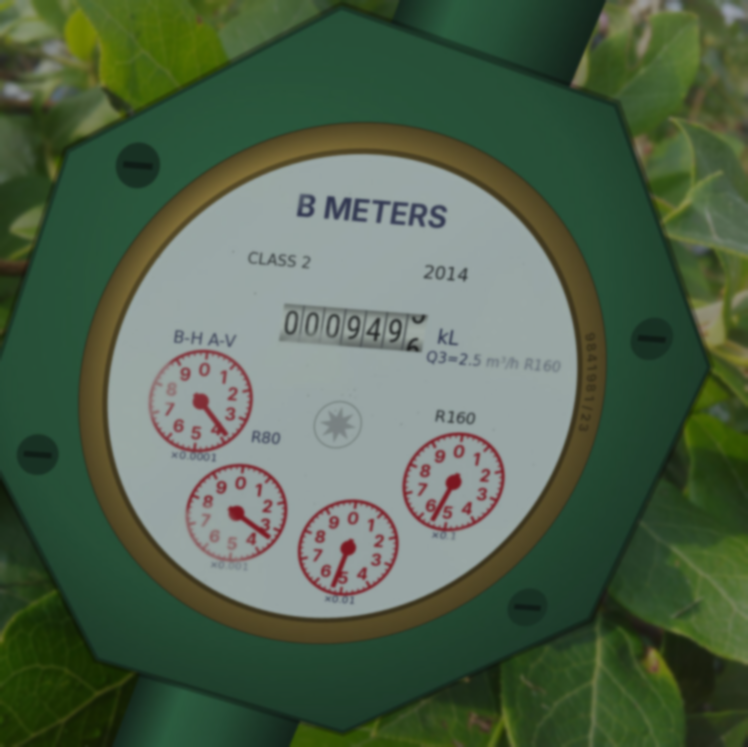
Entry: 9495.5533; kL
